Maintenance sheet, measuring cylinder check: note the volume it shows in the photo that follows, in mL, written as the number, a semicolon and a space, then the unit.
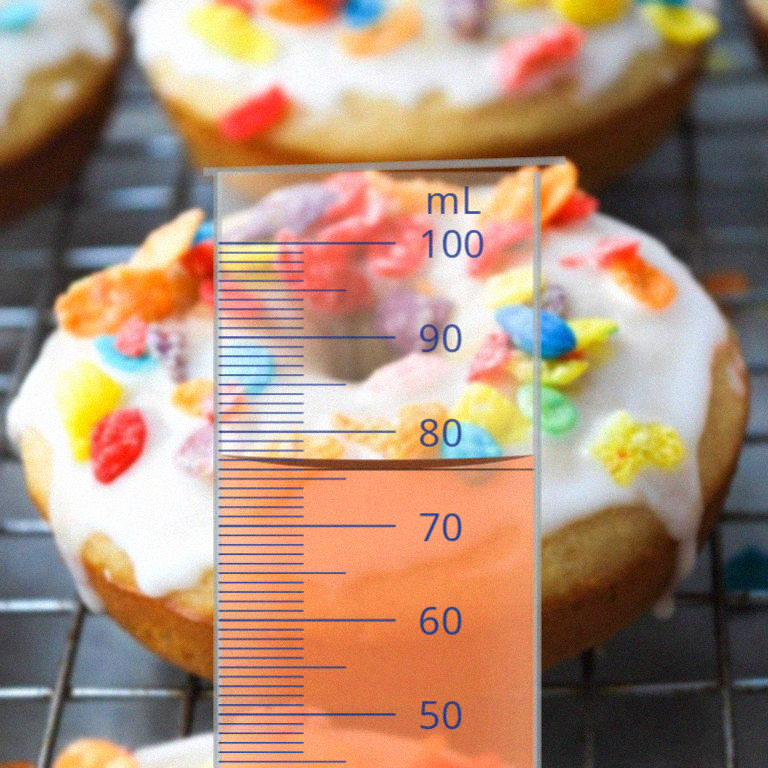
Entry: 76; mL
